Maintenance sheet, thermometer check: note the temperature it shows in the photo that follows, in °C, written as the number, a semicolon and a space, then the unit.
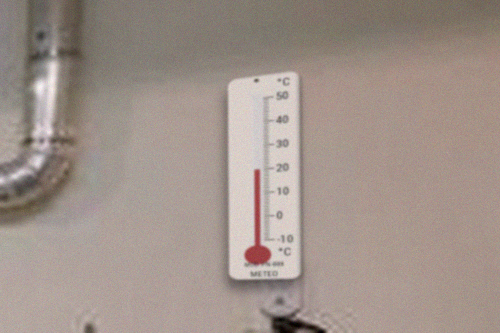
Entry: 20; °C
